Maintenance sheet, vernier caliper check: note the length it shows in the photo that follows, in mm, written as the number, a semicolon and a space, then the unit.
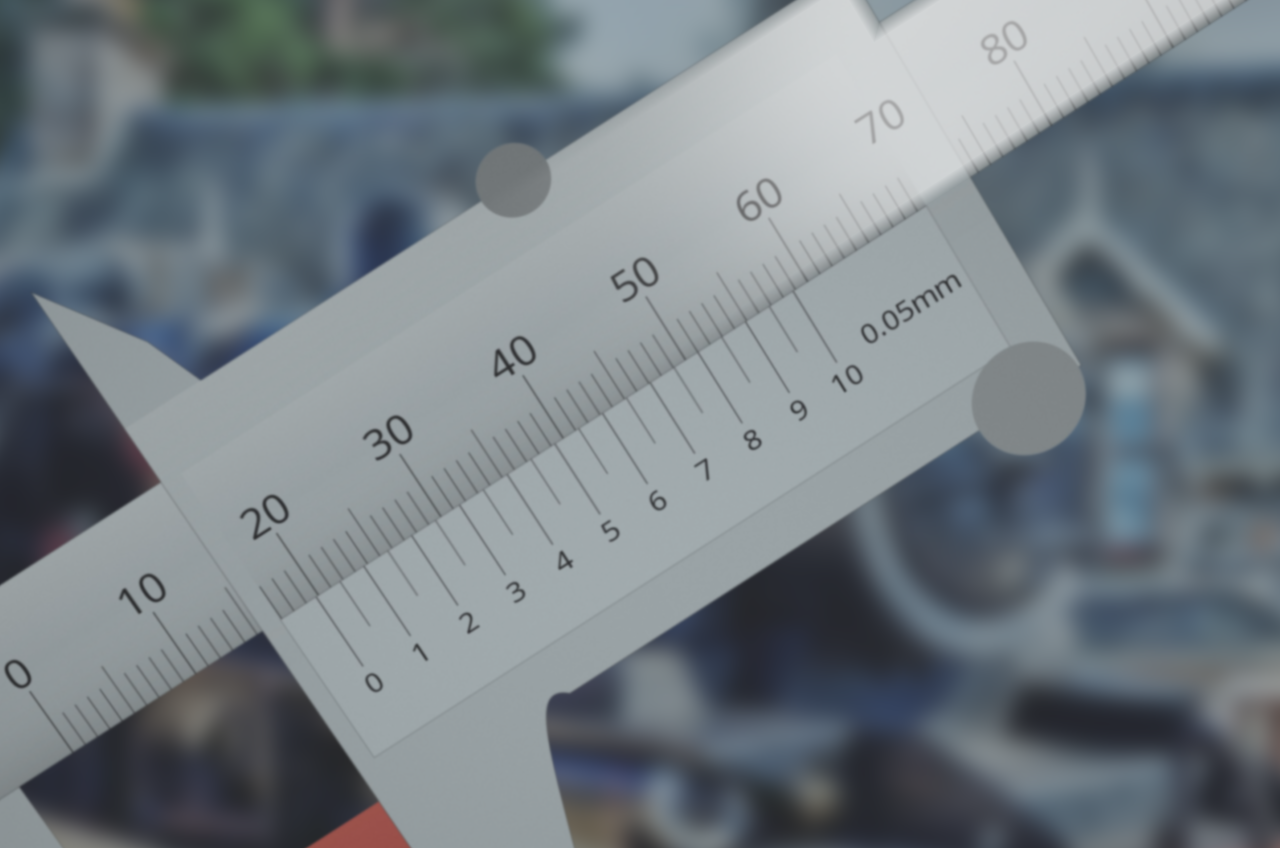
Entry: 19.8; mm
